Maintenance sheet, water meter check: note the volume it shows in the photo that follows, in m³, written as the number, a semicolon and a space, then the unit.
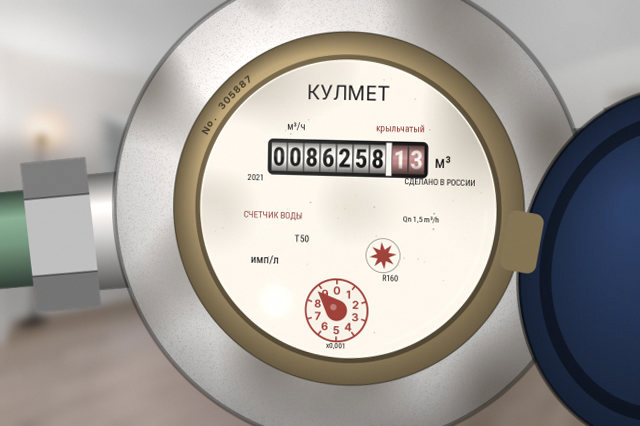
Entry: 86258.138; m³
